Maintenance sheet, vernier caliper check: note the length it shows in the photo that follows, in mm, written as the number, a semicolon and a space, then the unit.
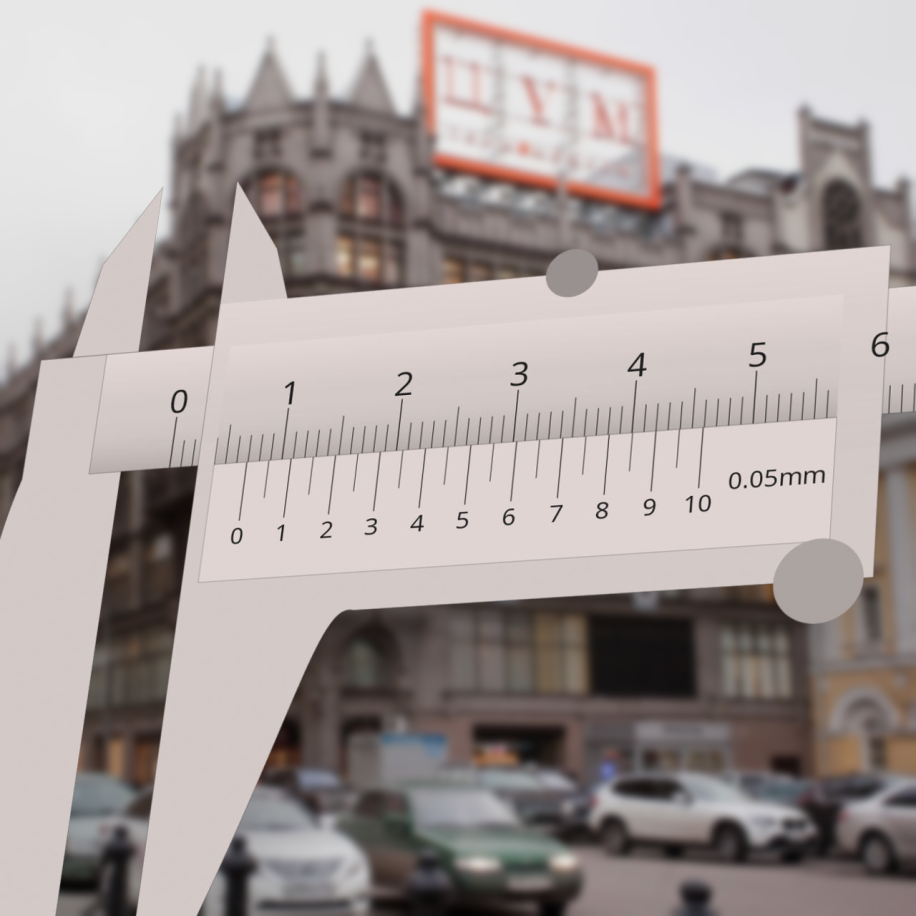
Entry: 6.9; mm
